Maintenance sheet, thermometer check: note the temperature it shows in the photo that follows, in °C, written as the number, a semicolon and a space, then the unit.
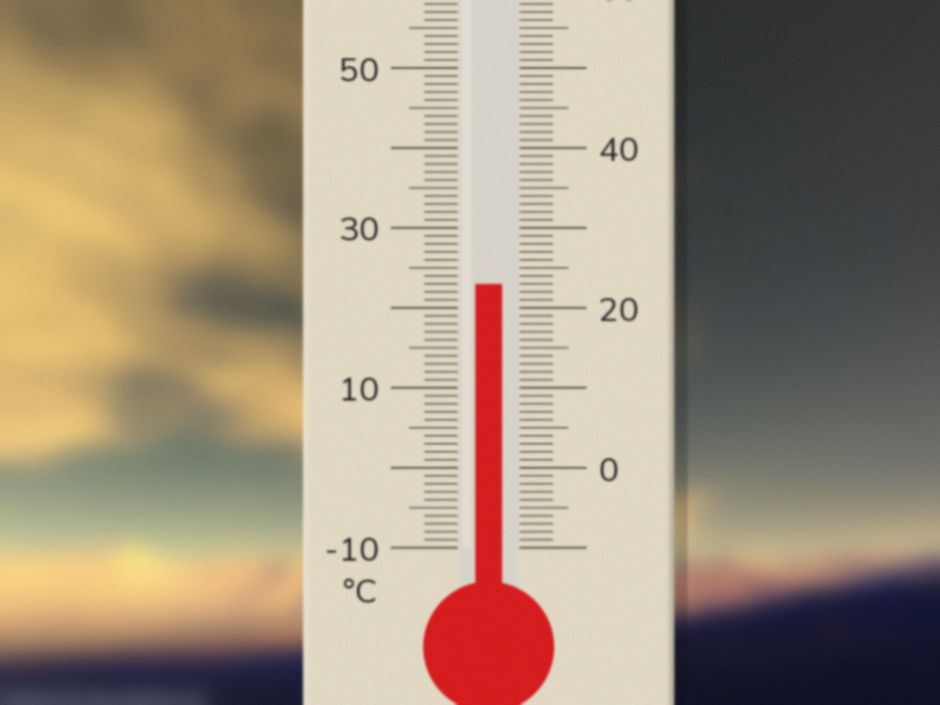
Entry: 23; °C
